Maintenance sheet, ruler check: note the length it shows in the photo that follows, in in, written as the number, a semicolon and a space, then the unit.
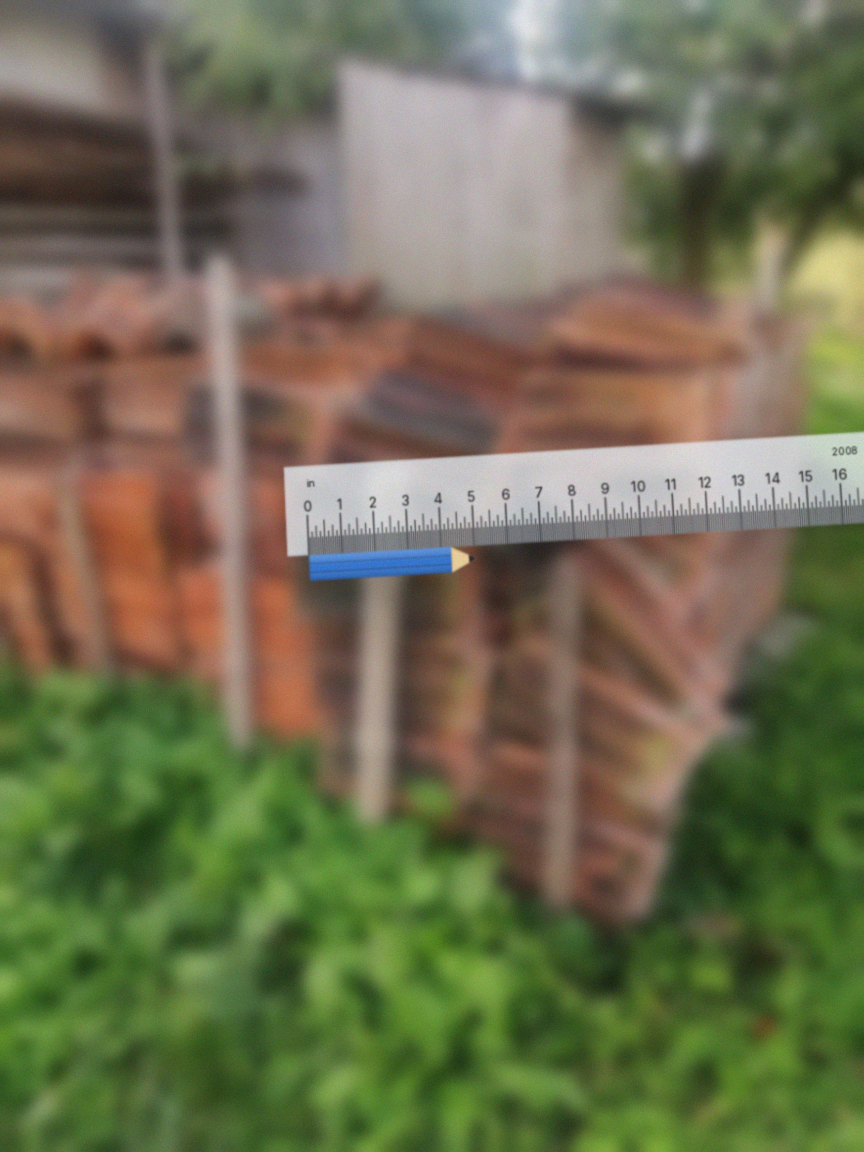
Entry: 5; in
